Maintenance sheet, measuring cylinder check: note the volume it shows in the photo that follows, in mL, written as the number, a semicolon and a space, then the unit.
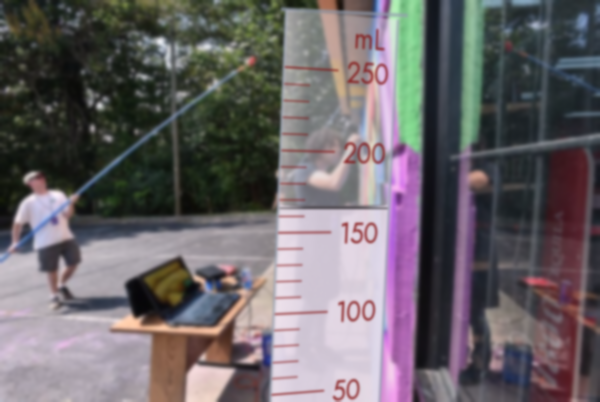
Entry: 165; mL
